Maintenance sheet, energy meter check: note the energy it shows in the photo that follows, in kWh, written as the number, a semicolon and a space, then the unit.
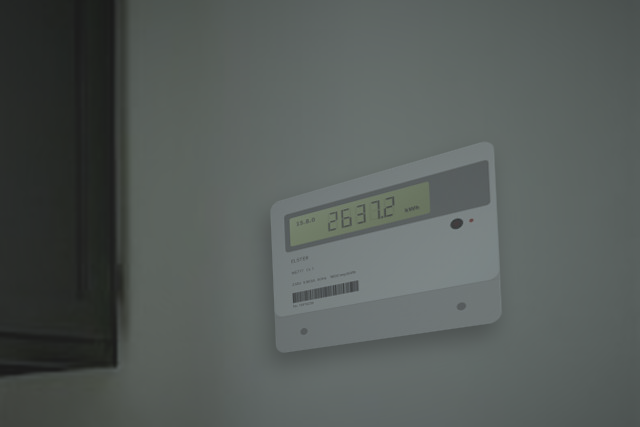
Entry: 2637.2; kWh
